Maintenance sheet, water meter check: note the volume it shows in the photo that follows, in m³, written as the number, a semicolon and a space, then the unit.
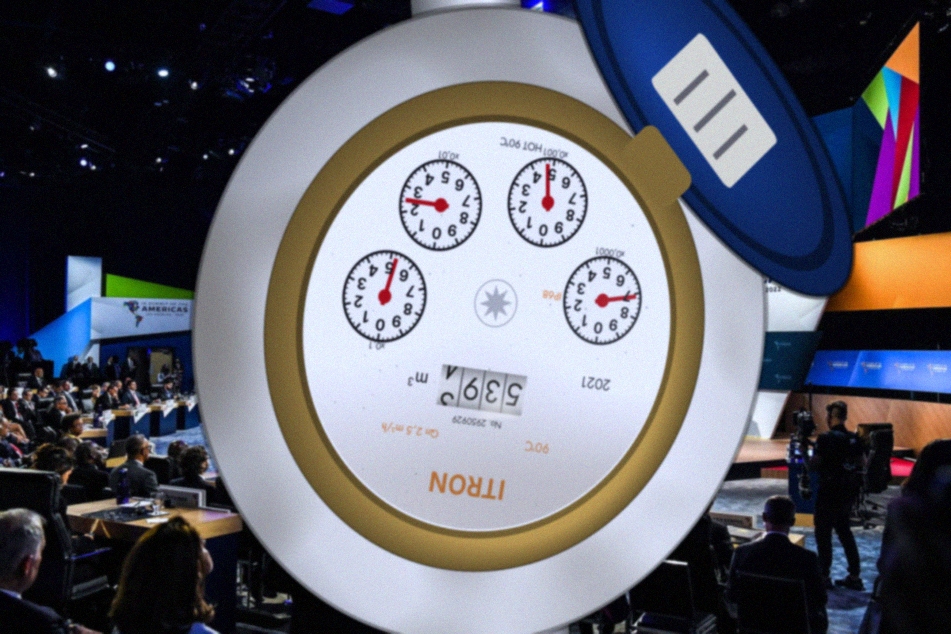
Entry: 5393.5247; m³
